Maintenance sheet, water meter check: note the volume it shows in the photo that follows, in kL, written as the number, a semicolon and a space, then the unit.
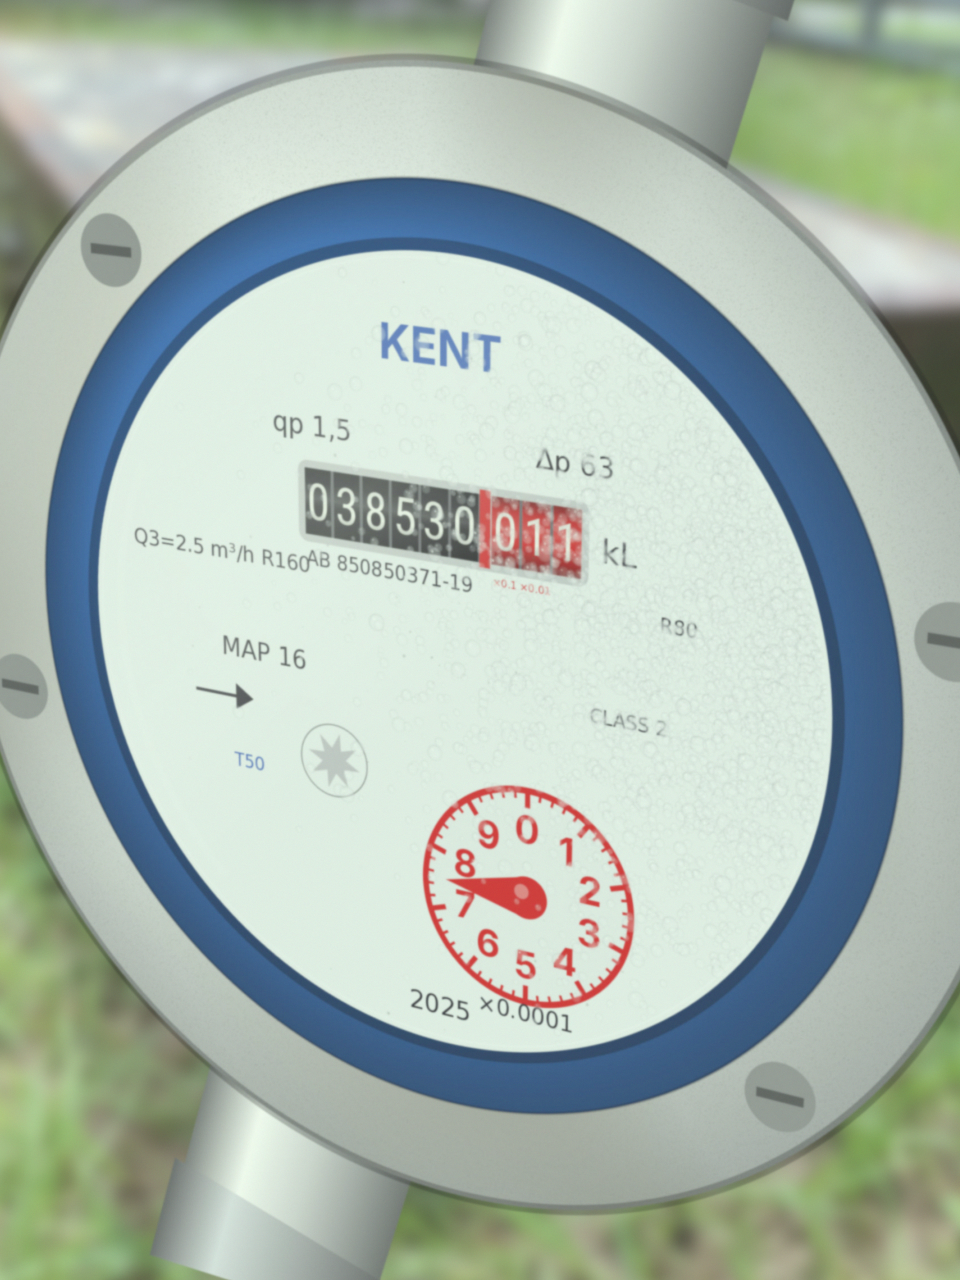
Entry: 38530.0117; kL
